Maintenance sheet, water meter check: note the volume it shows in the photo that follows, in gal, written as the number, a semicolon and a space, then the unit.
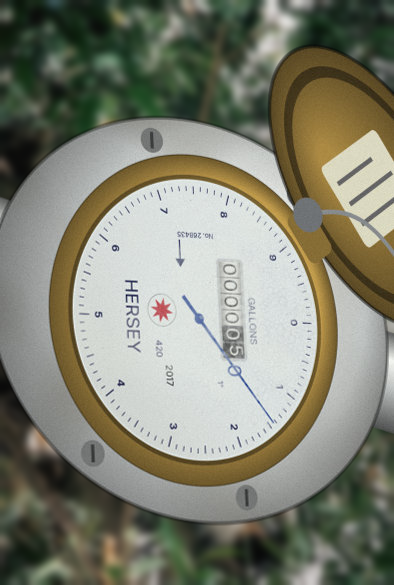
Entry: 51.4; gal
